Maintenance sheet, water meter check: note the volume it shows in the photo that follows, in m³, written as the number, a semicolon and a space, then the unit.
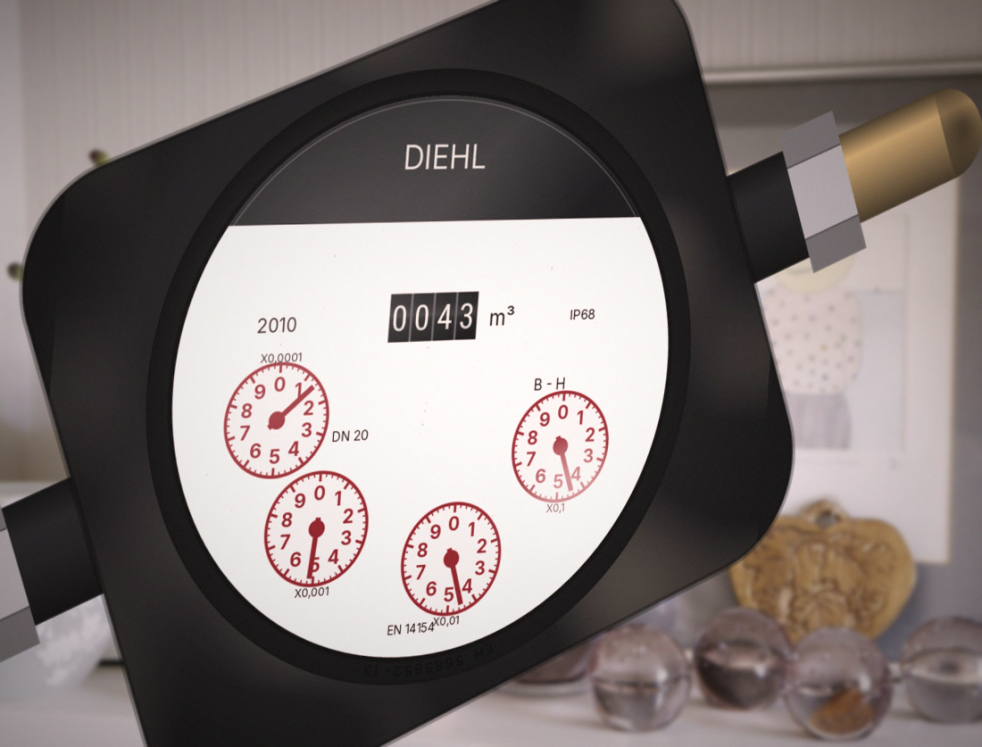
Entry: 43.4451; m³
